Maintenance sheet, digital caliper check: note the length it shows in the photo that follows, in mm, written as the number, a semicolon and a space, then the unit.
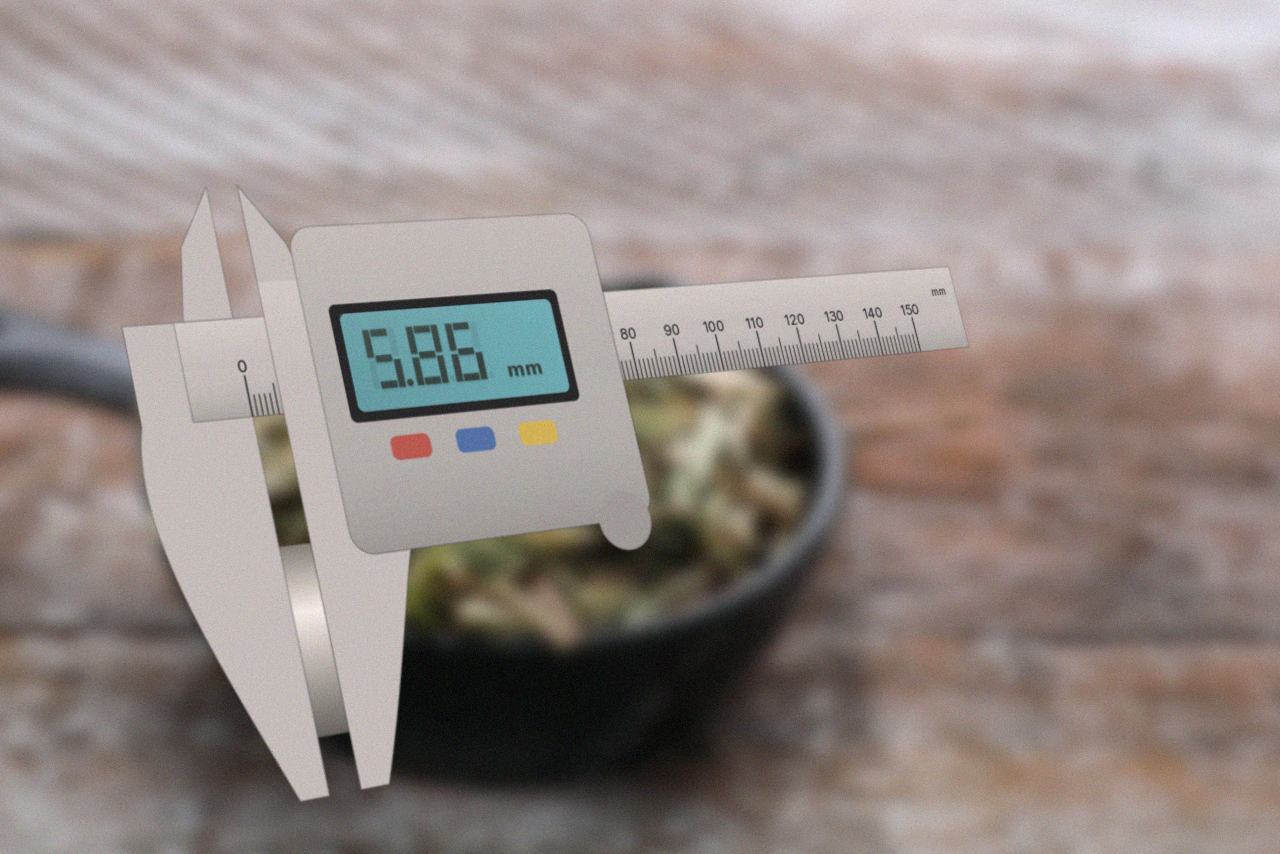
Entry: 5.86; mm
